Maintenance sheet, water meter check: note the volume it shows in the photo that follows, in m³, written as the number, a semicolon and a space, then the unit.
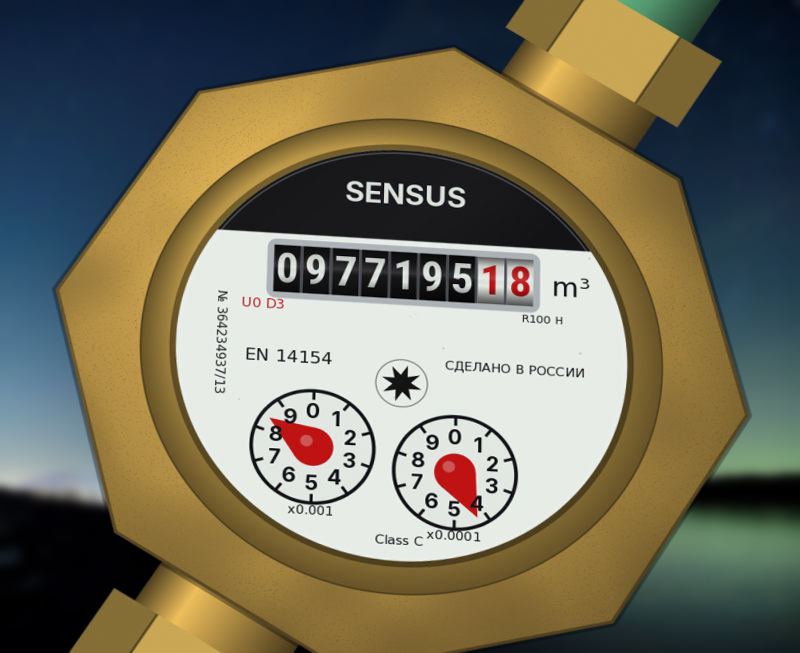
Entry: 977195.1884; m³
